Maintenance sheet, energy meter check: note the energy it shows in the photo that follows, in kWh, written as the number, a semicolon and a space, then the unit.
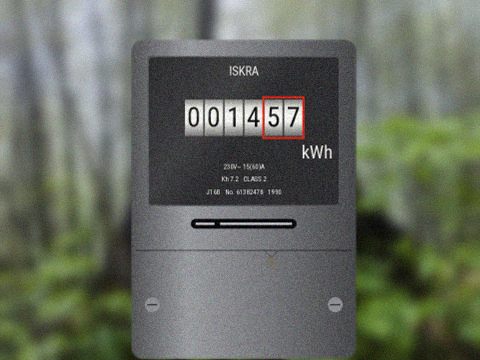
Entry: 14.57; kWh
